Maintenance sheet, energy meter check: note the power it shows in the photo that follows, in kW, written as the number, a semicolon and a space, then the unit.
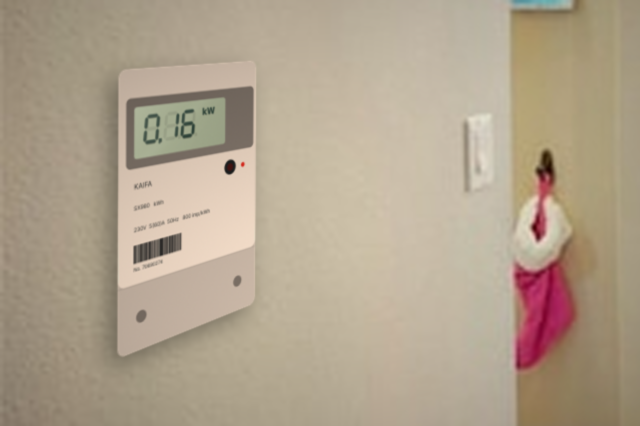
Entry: 0.16; kW
